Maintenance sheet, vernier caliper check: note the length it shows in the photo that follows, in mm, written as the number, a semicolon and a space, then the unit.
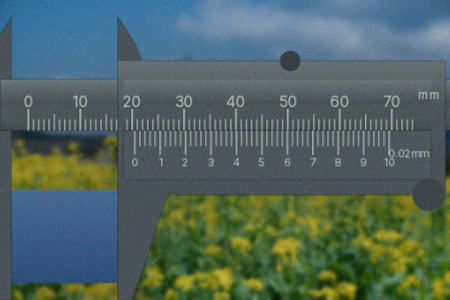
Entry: 20.5; mm
